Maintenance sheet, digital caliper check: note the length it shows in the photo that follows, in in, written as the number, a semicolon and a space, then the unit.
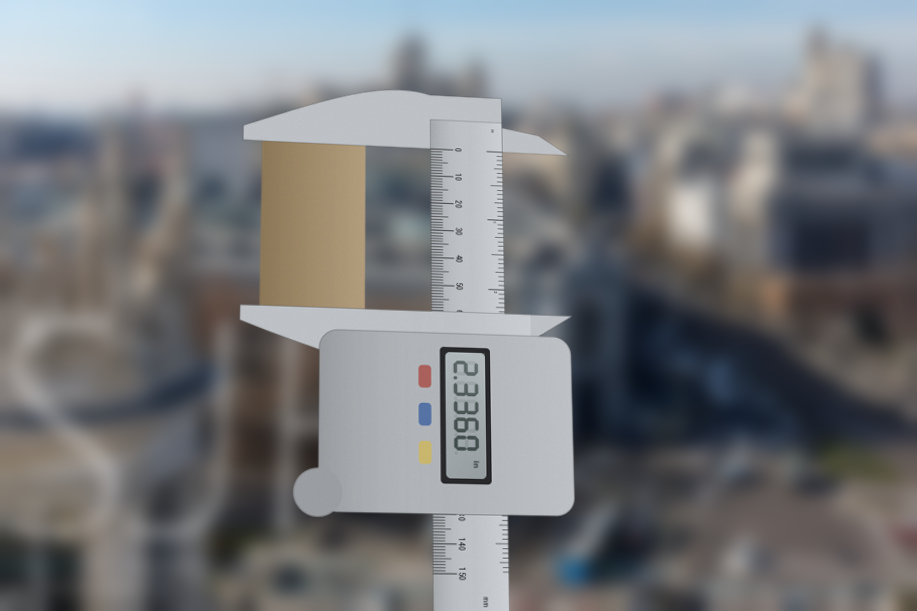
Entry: 2.3360; in
